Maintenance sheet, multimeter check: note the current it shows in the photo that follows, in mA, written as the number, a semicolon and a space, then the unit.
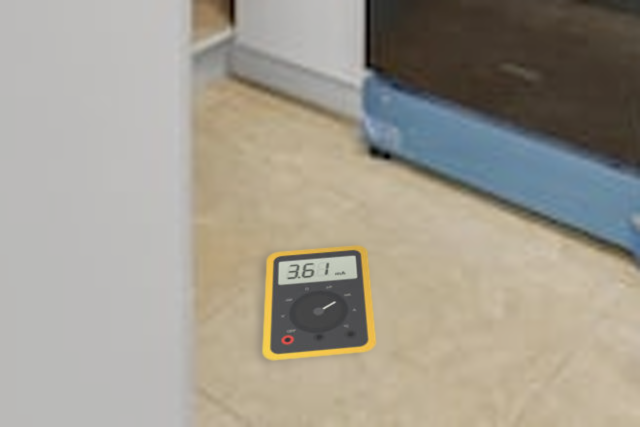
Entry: 3.61; mA
